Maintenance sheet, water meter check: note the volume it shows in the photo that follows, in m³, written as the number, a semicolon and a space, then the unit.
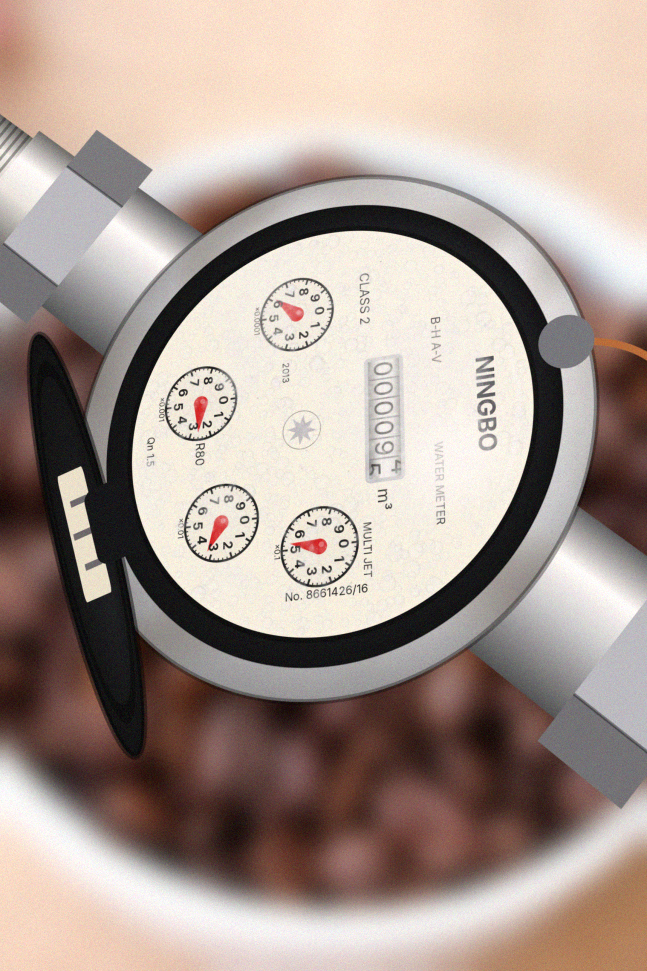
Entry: 94.5326; m³
